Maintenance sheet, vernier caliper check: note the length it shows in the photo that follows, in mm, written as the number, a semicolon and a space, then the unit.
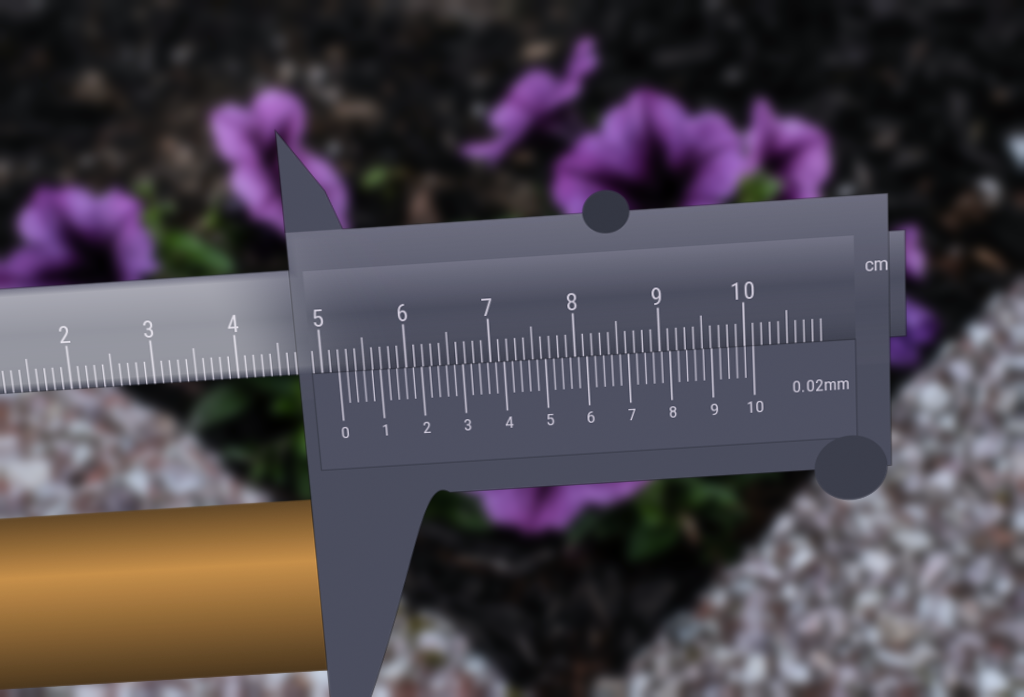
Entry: 52.0; mm
